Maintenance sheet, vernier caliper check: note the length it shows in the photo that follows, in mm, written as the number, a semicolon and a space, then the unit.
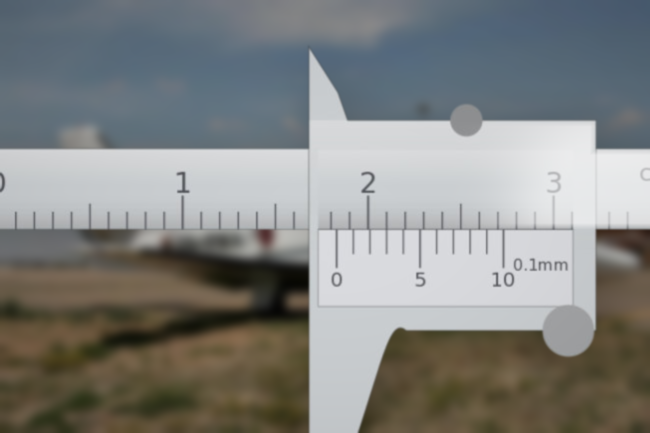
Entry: 18.3; mm
